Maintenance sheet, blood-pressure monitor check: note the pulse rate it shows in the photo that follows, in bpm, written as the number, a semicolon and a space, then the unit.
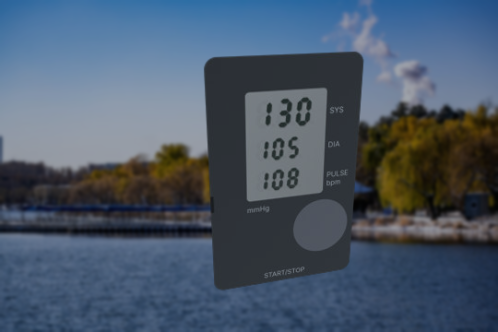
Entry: 108; bpm
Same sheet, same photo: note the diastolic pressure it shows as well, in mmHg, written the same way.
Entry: 105; mmHg
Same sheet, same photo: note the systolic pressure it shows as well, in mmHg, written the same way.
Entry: 130; mmHg
